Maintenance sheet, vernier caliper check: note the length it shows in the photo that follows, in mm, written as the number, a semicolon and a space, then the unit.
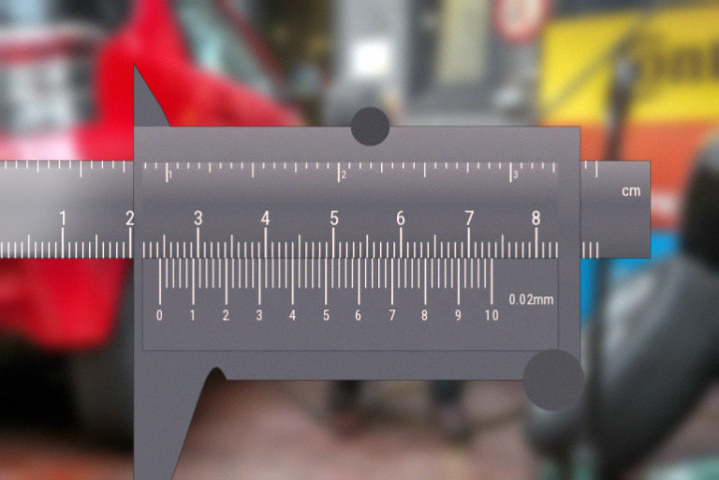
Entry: 24.4; mm
